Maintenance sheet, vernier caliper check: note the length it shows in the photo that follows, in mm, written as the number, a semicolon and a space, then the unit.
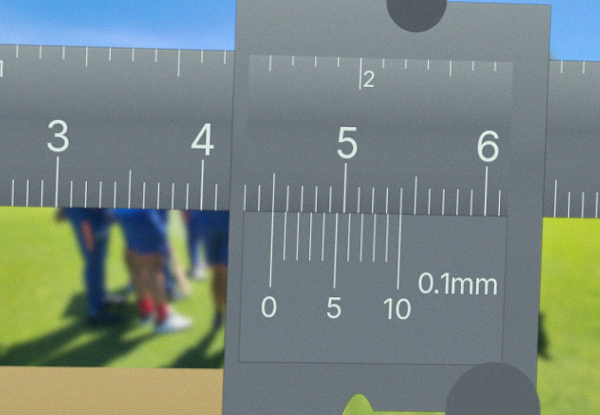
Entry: 45.0; mm
